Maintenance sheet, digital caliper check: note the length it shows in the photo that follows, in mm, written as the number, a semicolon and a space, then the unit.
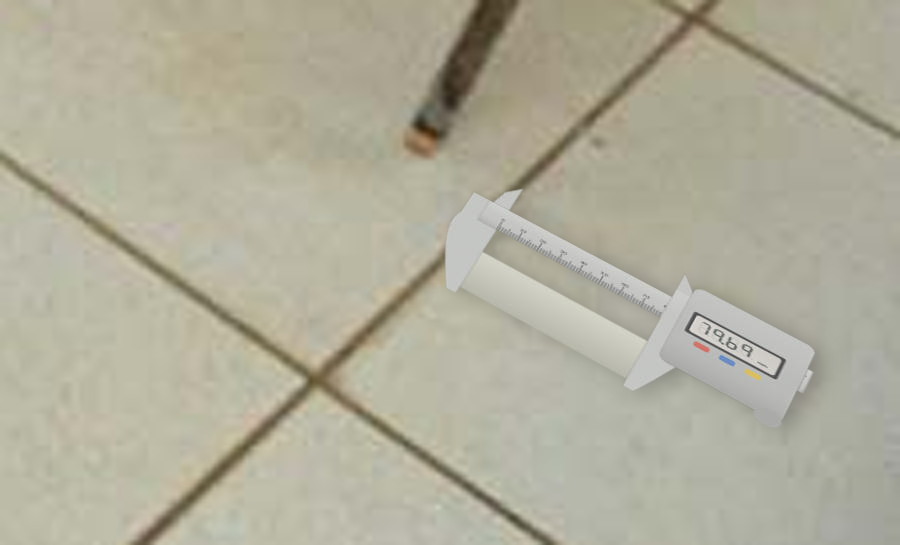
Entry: 79.69; mm
